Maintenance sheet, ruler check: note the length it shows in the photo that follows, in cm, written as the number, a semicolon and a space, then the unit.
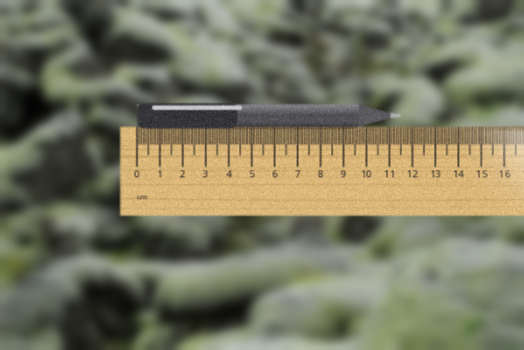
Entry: 11.5; cm
